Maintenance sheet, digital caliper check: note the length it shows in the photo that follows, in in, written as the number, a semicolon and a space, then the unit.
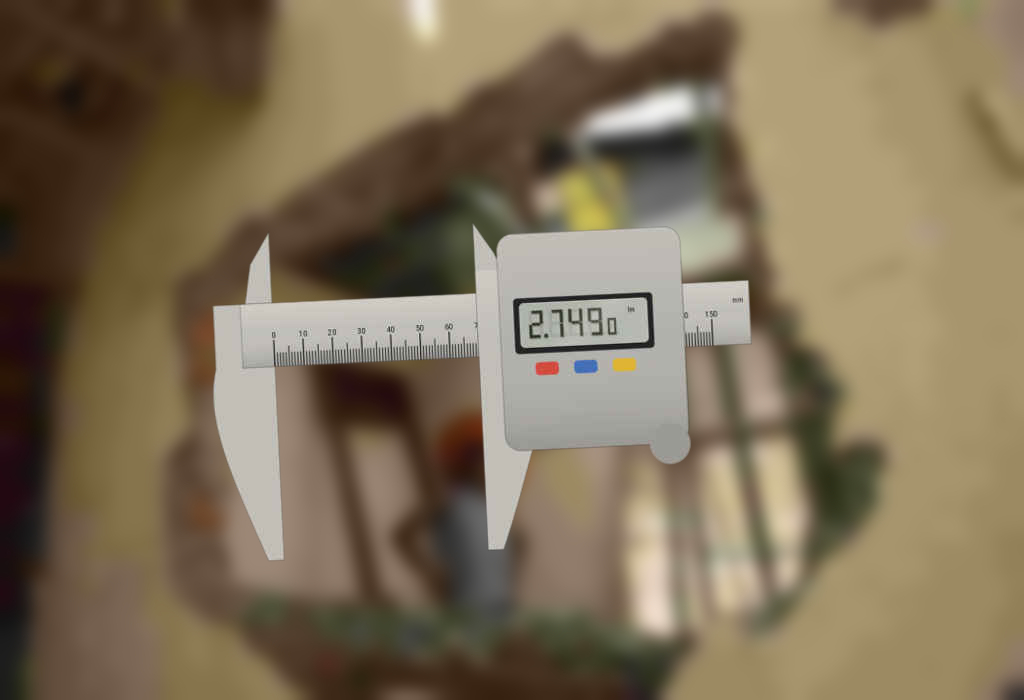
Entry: 2.7490; in
